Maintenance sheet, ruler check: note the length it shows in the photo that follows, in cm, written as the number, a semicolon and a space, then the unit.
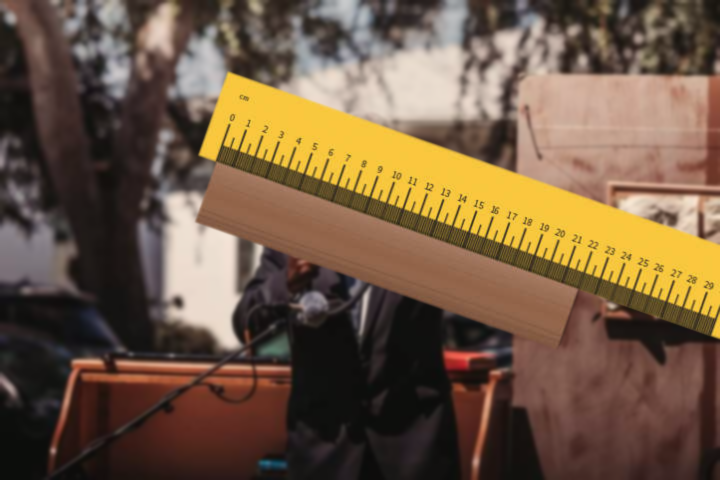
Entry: 22; cm
